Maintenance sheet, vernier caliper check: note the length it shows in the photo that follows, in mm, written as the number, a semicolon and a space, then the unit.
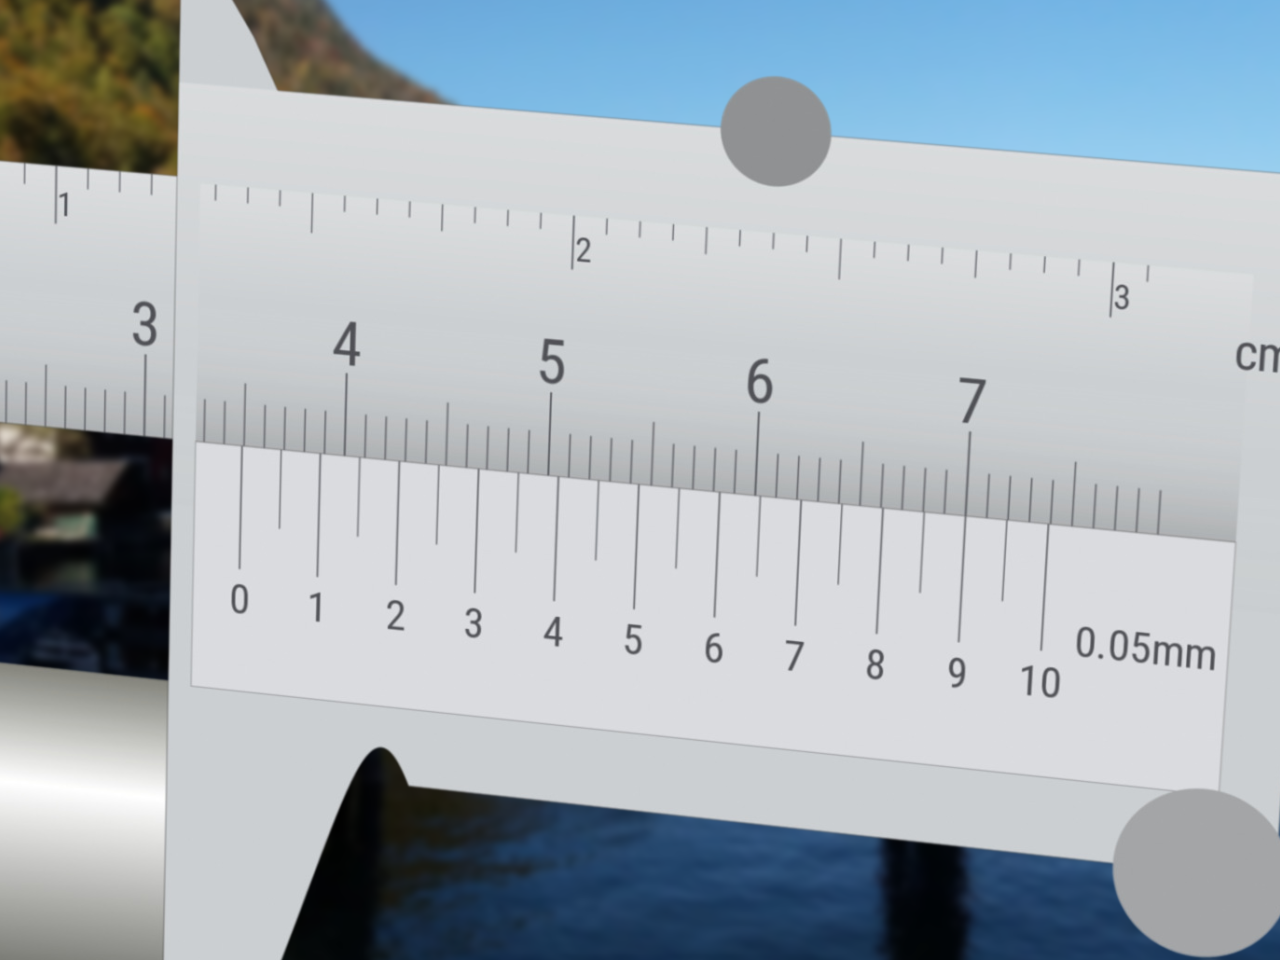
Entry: 34.9; mm
